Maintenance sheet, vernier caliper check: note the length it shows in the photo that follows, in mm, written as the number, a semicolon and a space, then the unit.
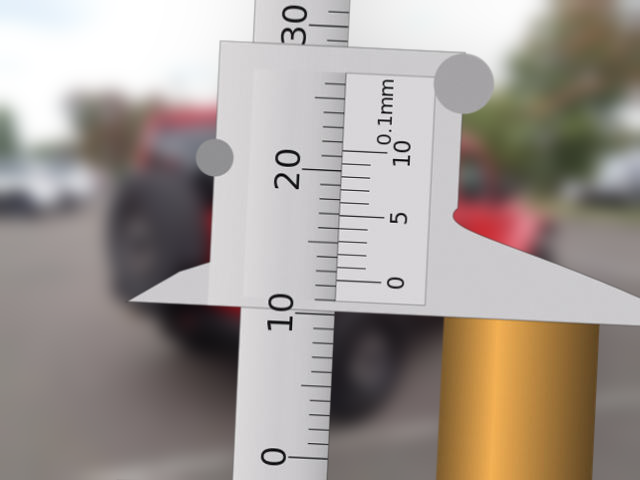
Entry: 12.4; mm
